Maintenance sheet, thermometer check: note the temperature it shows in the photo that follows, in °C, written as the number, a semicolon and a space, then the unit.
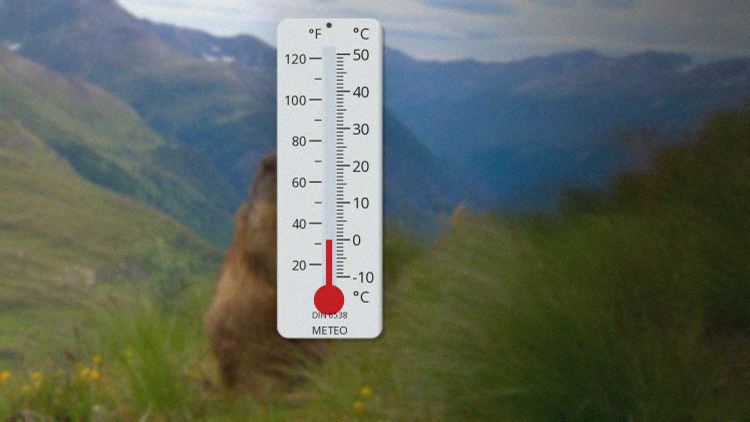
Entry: 0; °C
